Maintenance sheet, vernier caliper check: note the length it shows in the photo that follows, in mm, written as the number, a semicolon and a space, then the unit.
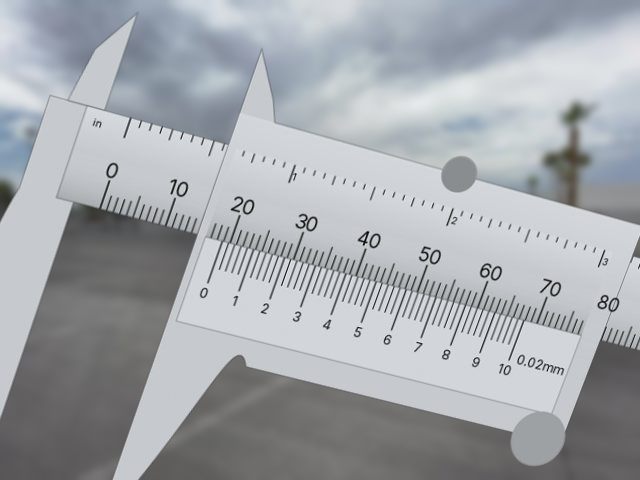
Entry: 18.8; mm
